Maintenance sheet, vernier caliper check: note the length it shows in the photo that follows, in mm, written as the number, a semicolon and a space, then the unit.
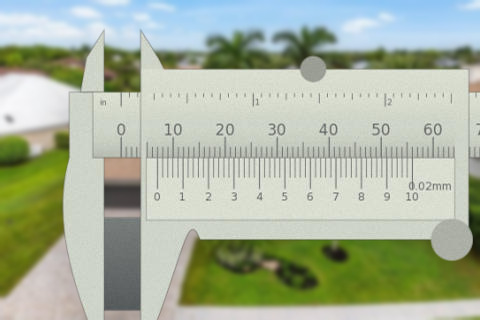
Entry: 7.0; mm
